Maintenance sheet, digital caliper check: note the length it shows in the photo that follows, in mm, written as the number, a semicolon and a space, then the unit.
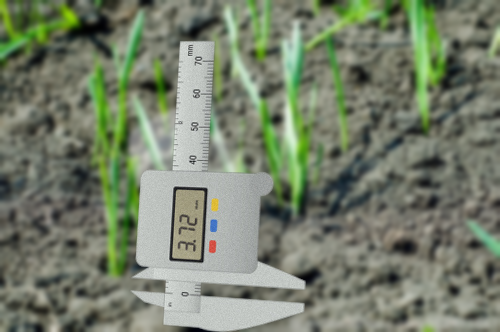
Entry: 3.72; mm
